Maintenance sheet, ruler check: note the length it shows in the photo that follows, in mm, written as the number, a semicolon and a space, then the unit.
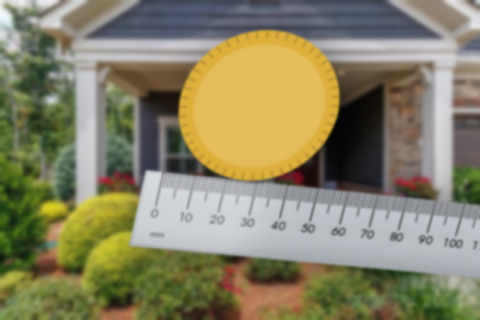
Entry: 50; mm
